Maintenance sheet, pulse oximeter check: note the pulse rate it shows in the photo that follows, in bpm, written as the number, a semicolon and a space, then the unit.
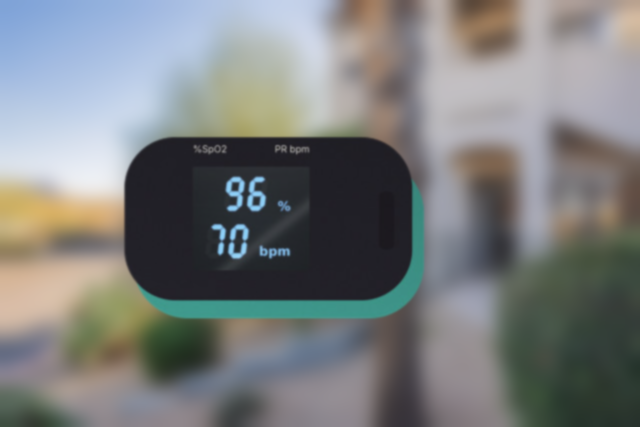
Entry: 70; bpm
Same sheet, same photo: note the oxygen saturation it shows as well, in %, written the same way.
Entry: 96; %
